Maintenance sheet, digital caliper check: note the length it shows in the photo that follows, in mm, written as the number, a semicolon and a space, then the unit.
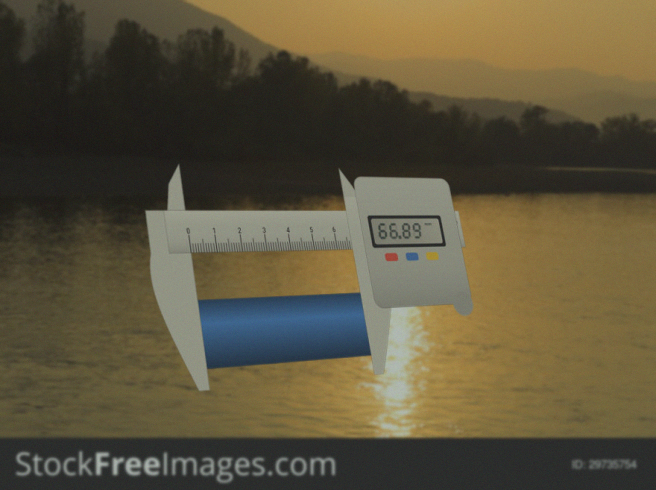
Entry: 66.89; mm
